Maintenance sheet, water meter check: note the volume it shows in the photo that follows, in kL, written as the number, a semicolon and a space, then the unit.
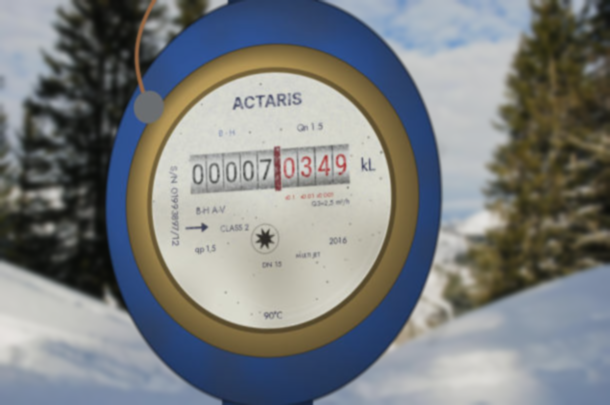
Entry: 7.0349; kL
